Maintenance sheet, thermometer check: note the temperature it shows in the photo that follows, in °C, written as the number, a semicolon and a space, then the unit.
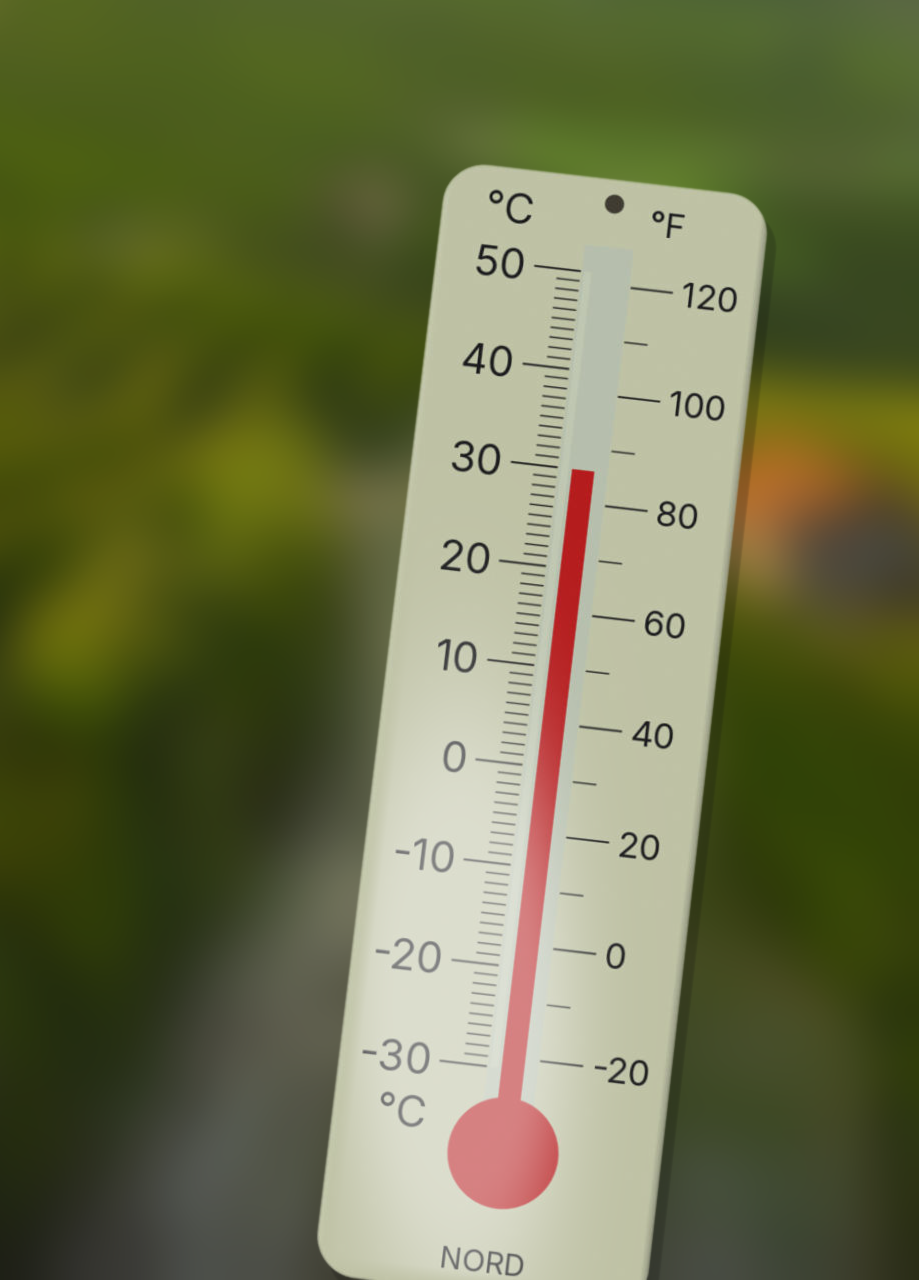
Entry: 30; °C
